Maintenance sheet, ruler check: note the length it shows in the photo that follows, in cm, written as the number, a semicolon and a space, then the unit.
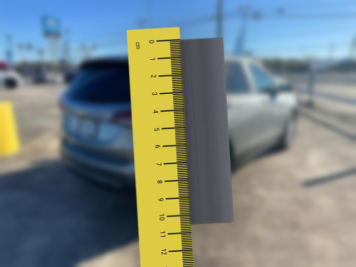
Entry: 10.5; cm
